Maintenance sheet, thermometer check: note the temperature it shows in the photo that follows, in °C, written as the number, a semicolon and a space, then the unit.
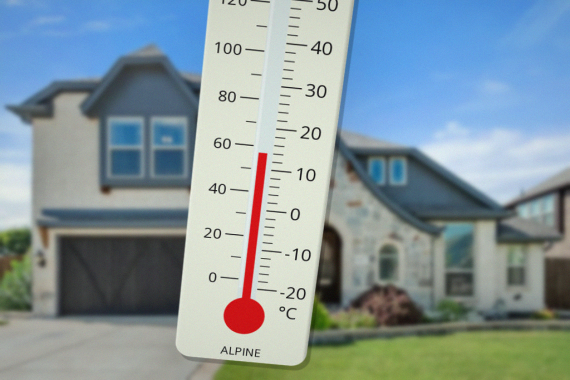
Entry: 14; °C
